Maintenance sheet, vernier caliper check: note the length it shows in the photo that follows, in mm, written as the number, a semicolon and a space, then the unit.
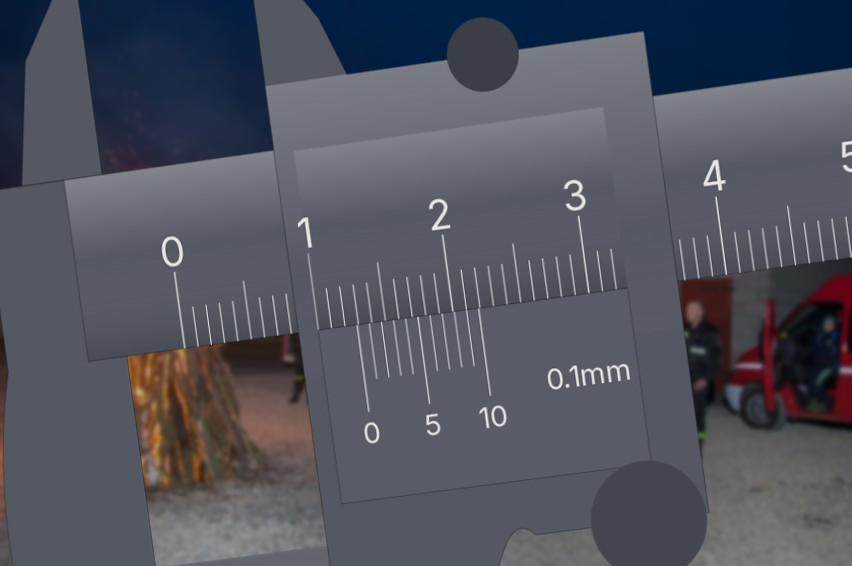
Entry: 12.9; mm
